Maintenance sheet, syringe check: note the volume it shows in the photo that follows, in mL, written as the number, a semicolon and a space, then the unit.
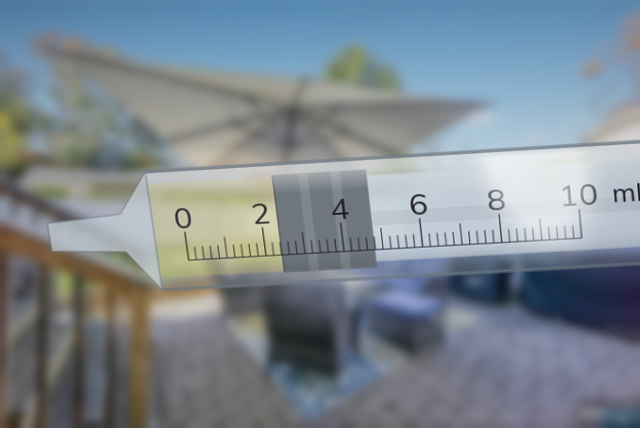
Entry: 2.4; mL
